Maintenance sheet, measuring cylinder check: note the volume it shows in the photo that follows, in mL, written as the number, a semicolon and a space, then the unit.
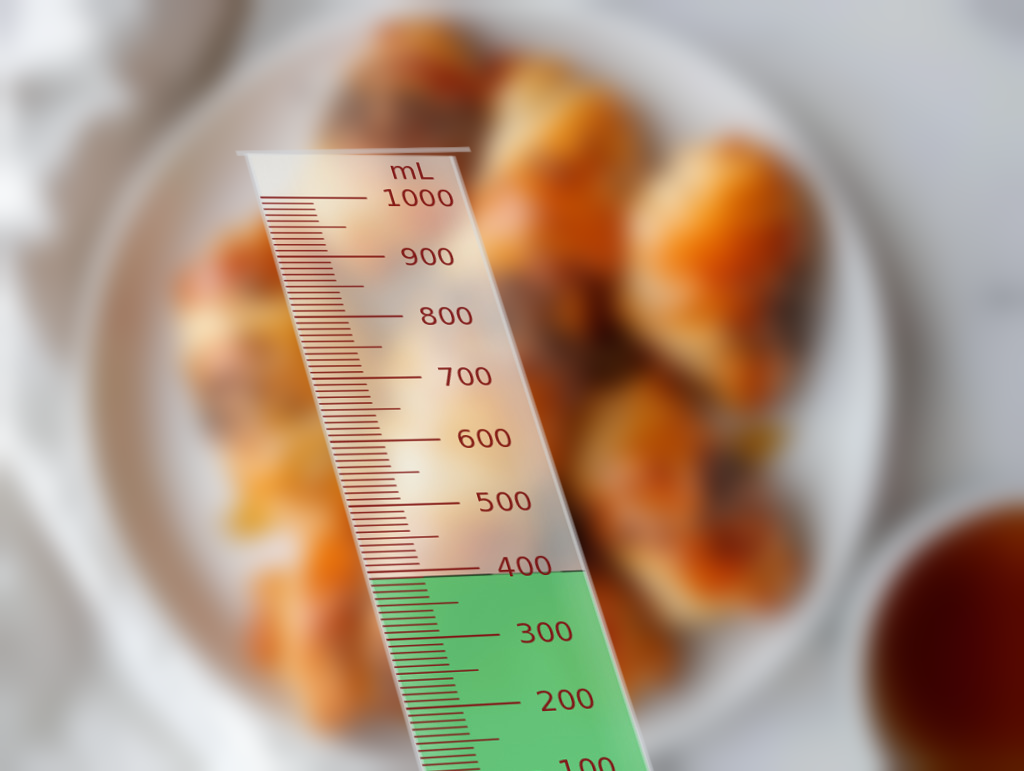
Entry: 390; mL
